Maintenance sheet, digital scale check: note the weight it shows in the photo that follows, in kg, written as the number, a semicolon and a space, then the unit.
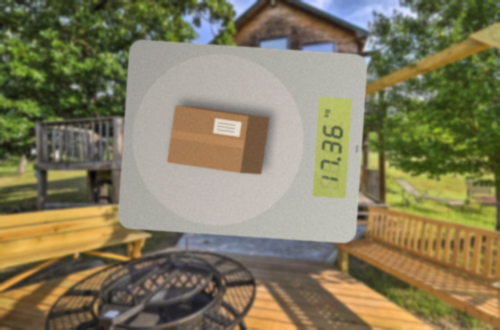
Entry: 17.36; kg
